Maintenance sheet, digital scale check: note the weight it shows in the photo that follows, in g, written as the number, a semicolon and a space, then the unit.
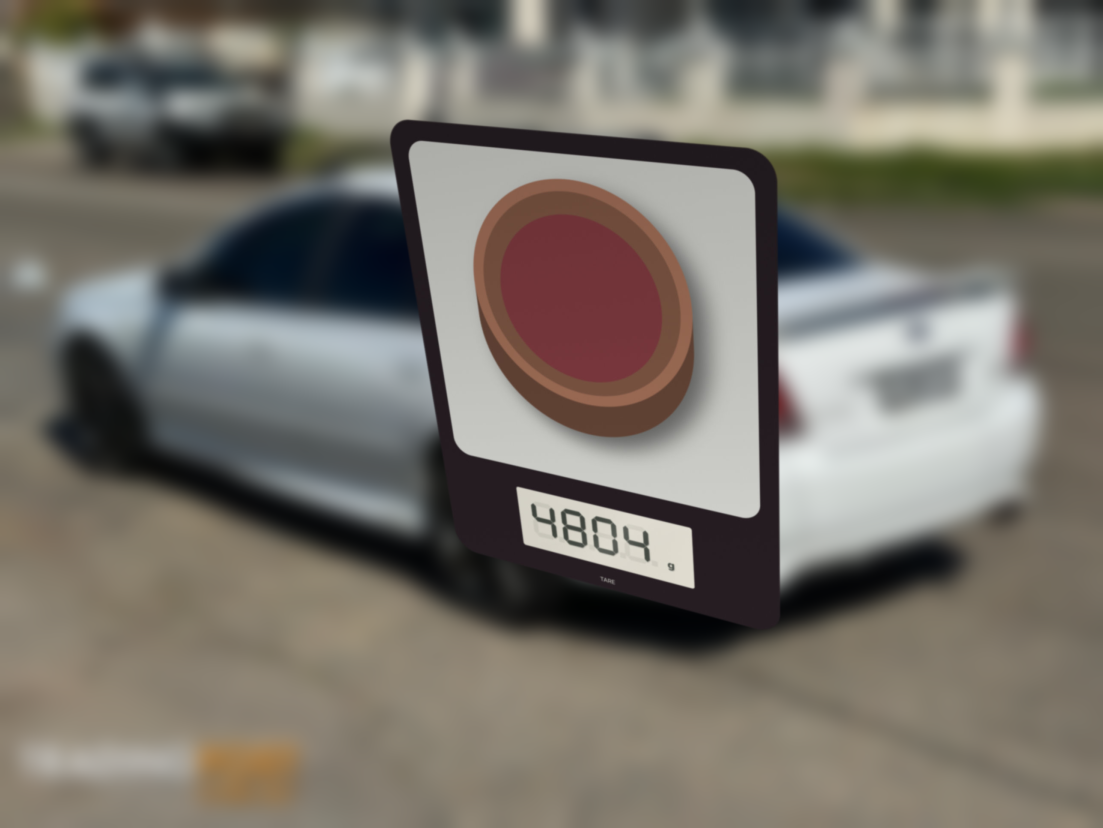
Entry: 4804; g
